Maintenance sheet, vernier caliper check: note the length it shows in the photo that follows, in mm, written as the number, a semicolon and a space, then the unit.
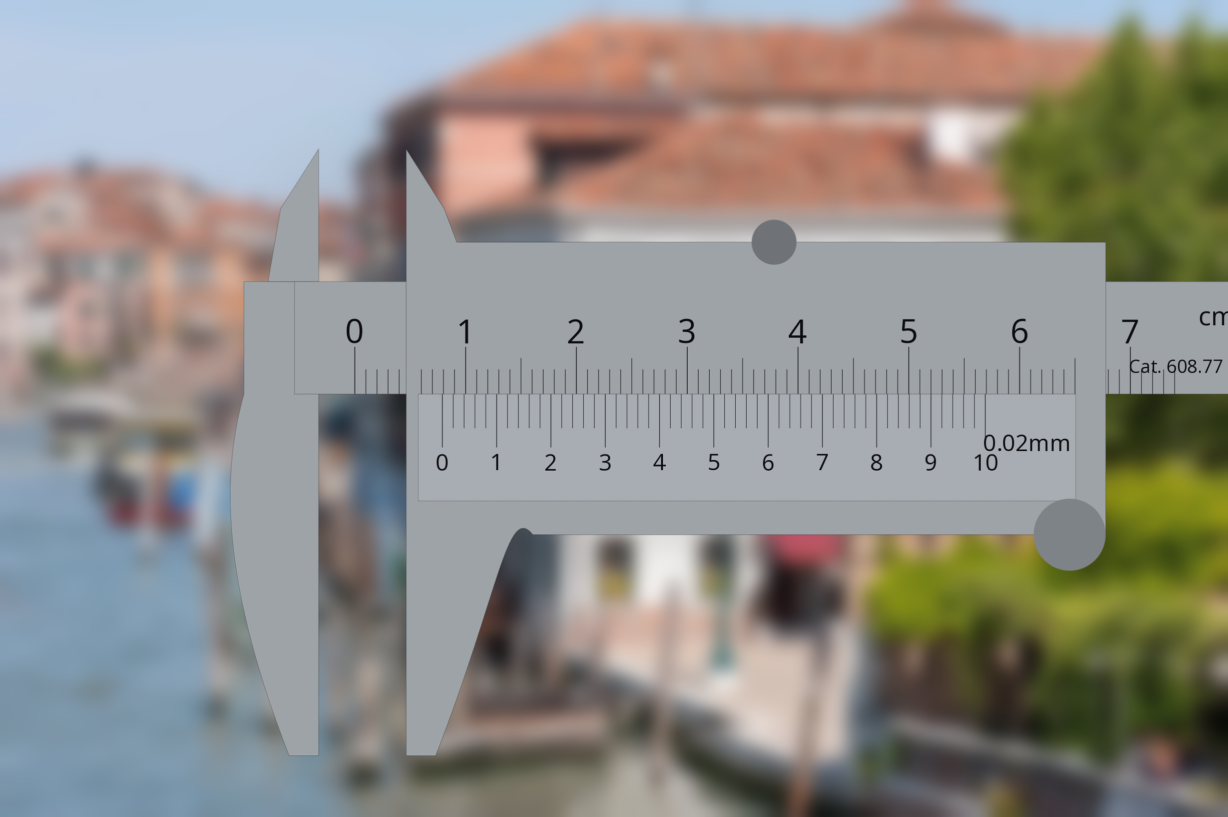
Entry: 7.9; mm
